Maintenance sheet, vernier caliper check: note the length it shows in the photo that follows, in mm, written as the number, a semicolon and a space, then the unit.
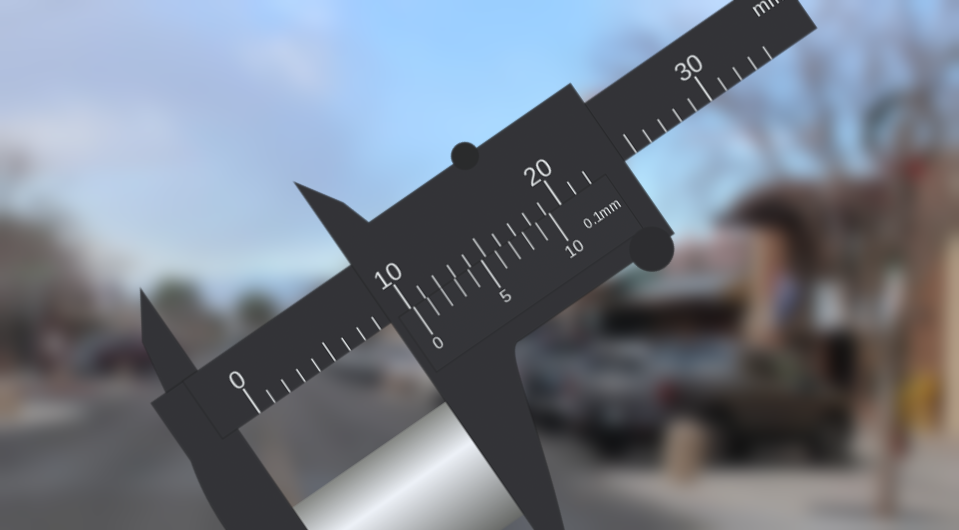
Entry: 10.2; mm
